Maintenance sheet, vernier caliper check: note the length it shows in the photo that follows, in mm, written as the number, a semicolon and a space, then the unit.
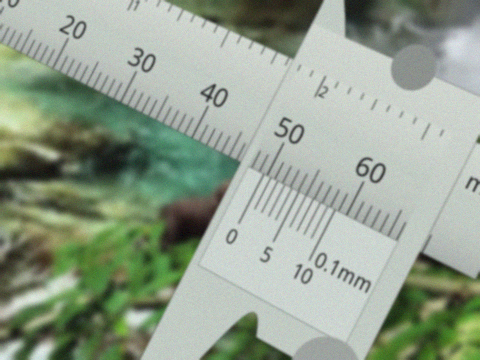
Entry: 49.6; mm
